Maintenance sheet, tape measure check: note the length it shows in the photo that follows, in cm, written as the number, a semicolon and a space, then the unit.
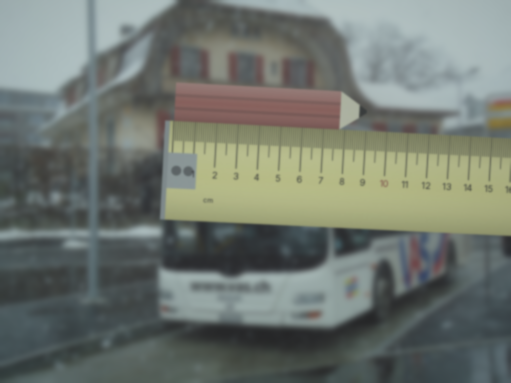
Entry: 9; cm
